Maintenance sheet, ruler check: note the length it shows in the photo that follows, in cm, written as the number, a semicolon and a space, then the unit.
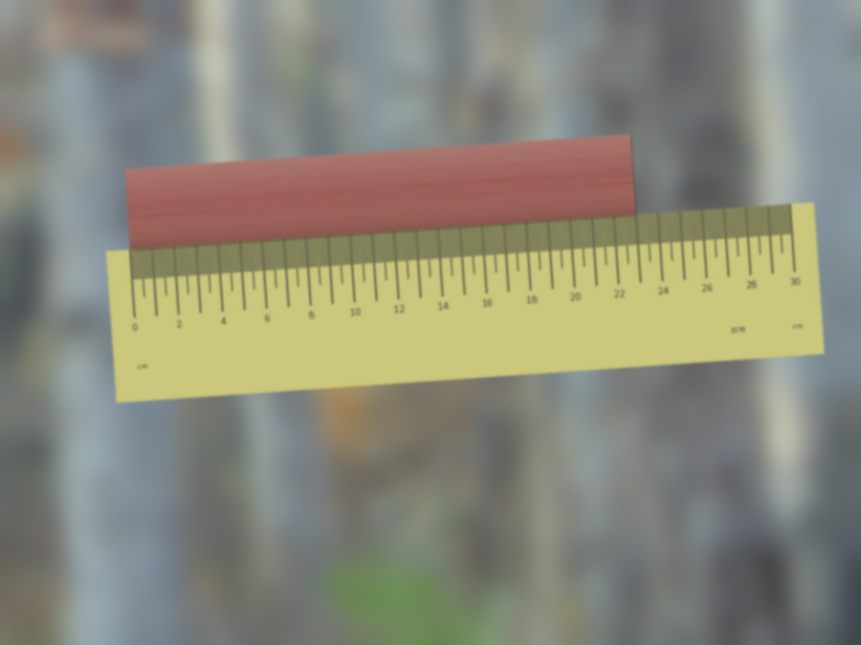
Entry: 23; cm
